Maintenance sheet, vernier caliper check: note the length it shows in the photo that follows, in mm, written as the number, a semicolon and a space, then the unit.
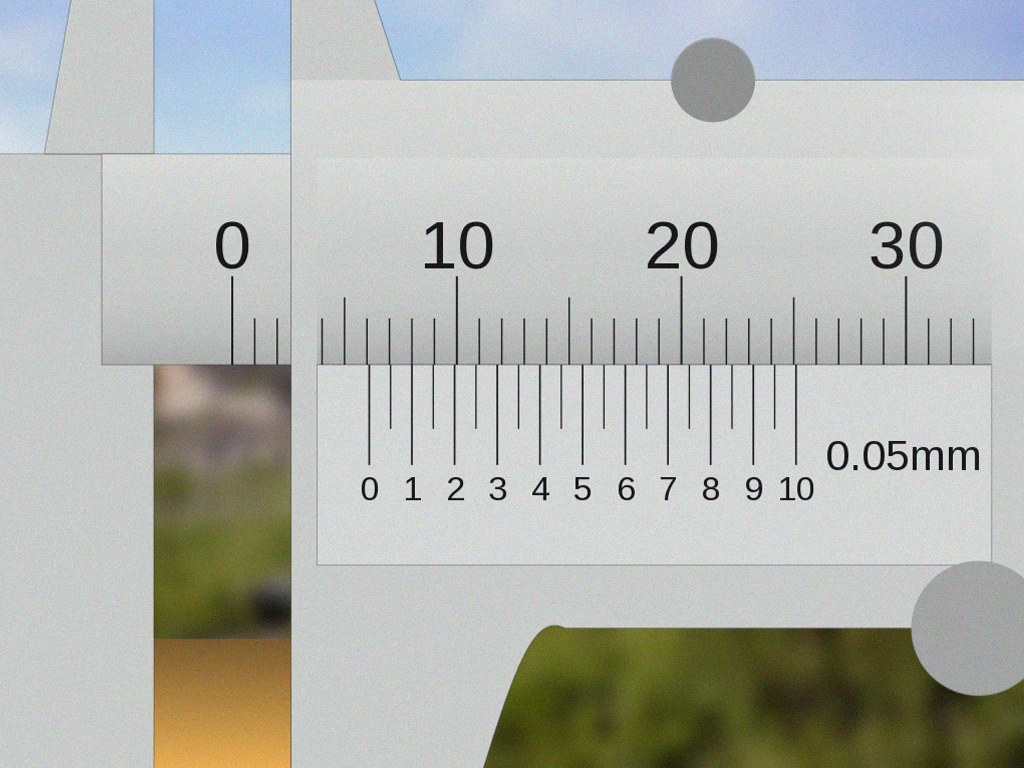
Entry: 6.1; mm
